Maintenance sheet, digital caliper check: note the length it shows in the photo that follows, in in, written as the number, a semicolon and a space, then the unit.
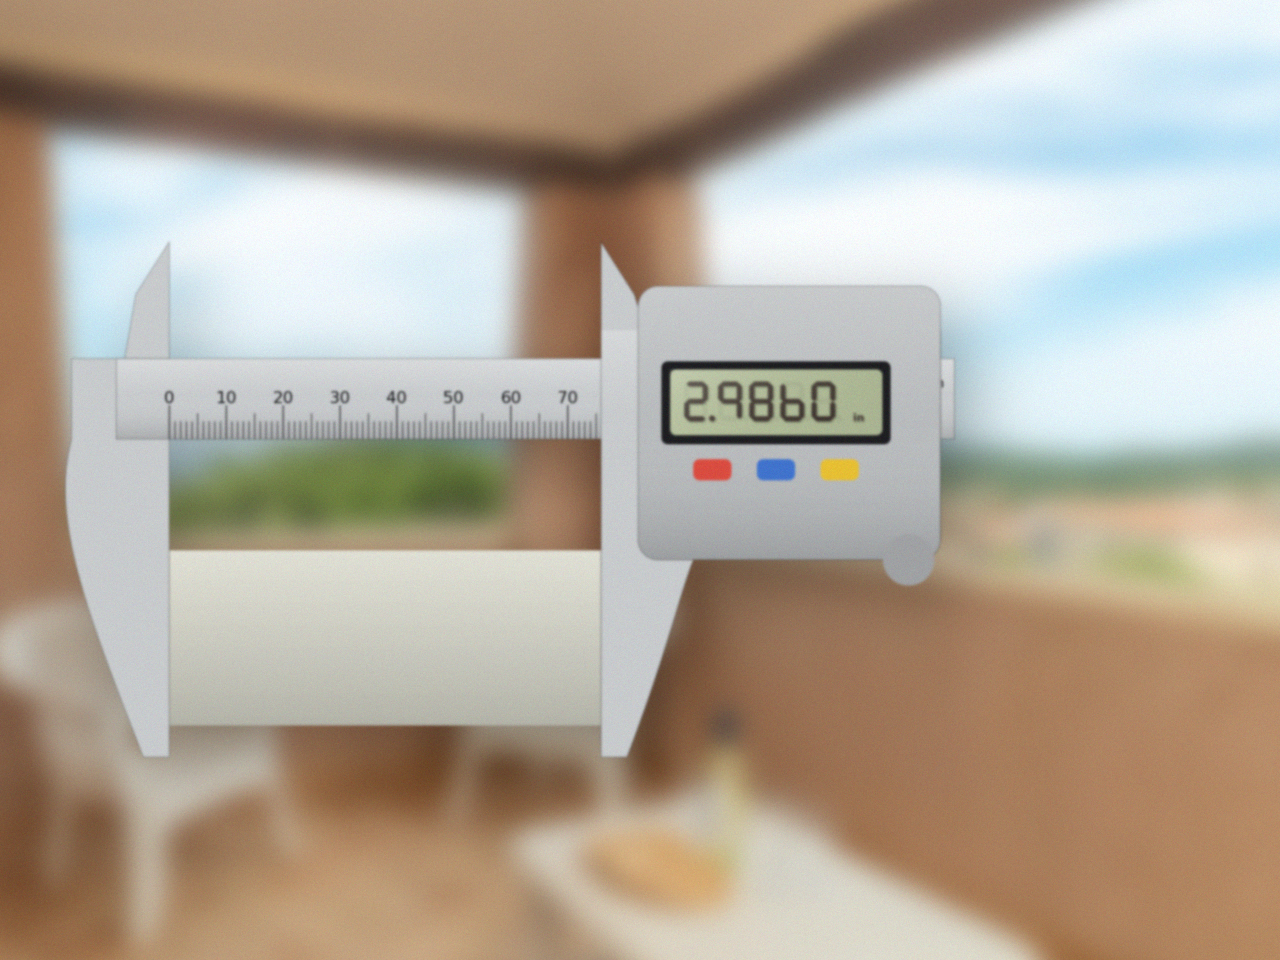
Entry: 2.9860; in
